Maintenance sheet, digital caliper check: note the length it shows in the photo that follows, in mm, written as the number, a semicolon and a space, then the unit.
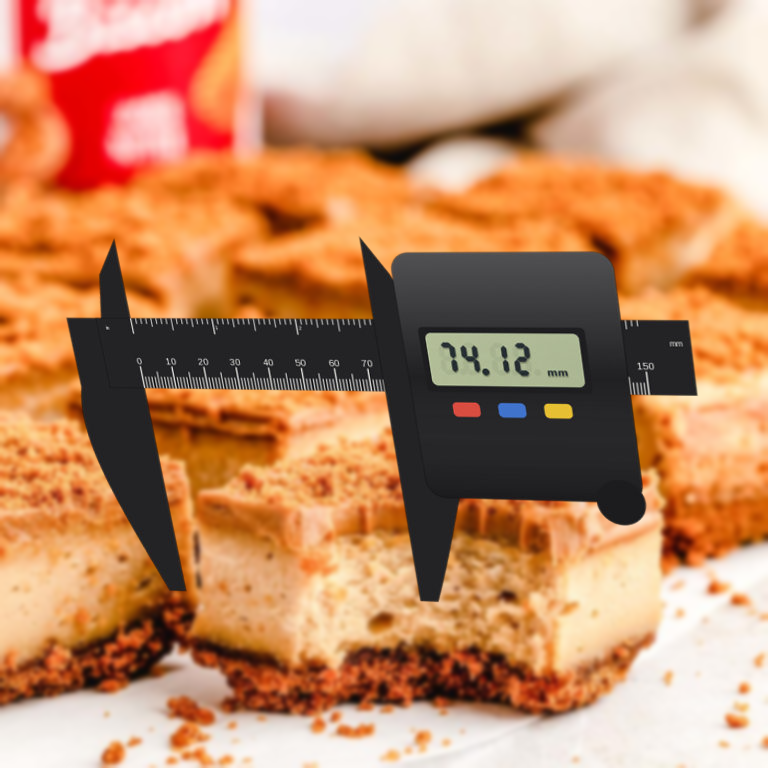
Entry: 74.12; mm
